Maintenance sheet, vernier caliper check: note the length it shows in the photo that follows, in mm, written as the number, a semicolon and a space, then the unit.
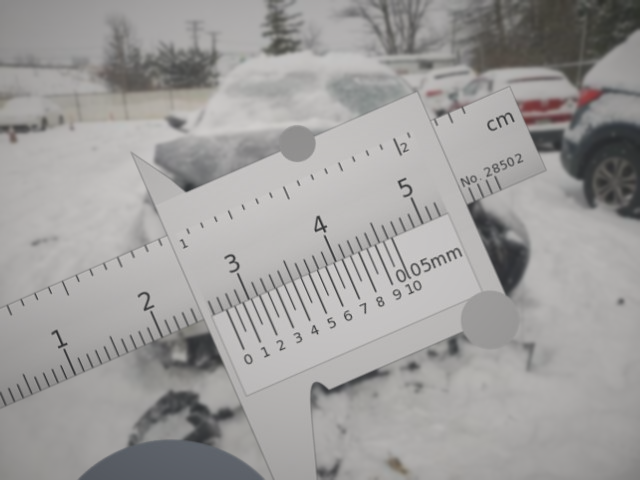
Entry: 27.4; mm
